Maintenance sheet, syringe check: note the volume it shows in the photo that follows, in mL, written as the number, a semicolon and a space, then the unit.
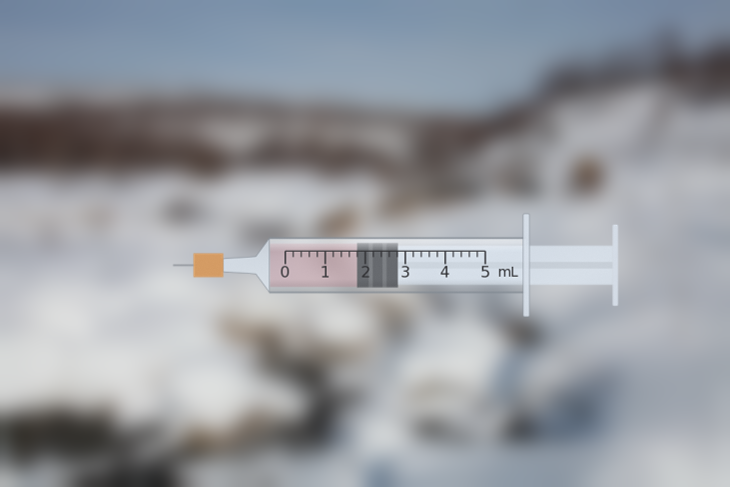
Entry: 1.8; mL
